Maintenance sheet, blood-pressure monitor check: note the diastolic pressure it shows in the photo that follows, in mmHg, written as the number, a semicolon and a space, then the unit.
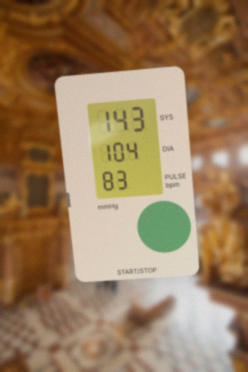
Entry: 104; mmHg
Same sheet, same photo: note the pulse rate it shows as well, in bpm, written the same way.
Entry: 83; bpm
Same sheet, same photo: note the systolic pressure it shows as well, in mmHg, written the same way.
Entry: 143; mmHg
